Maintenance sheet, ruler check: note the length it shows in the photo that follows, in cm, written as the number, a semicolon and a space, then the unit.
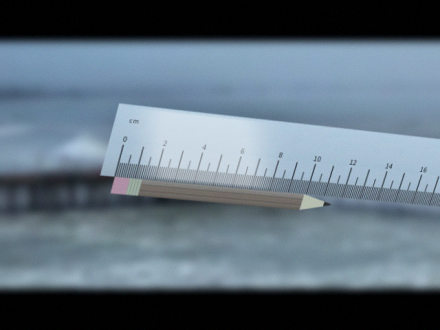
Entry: 11.5; cm
